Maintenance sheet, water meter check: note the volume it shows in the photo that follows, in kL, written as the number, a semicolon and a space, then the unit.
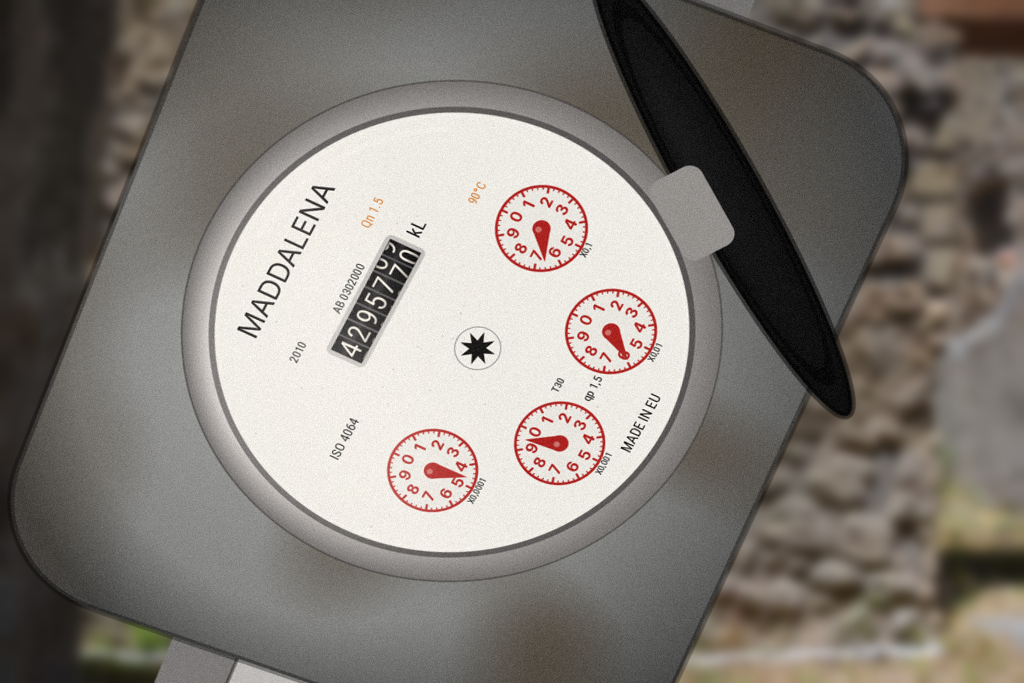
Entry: 4295769.6594; kL
